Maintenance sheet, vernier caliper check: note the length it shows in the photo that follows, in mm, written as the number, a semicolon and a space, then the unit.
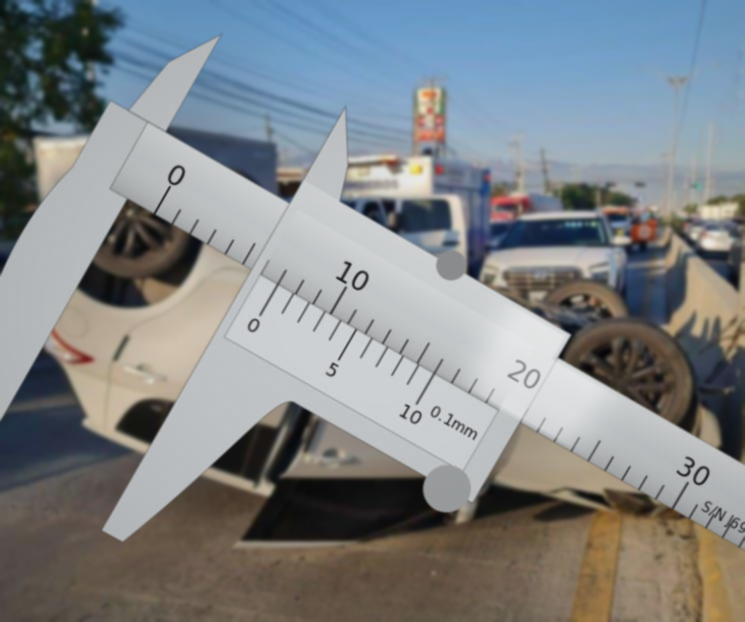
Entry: 7.0; mm
